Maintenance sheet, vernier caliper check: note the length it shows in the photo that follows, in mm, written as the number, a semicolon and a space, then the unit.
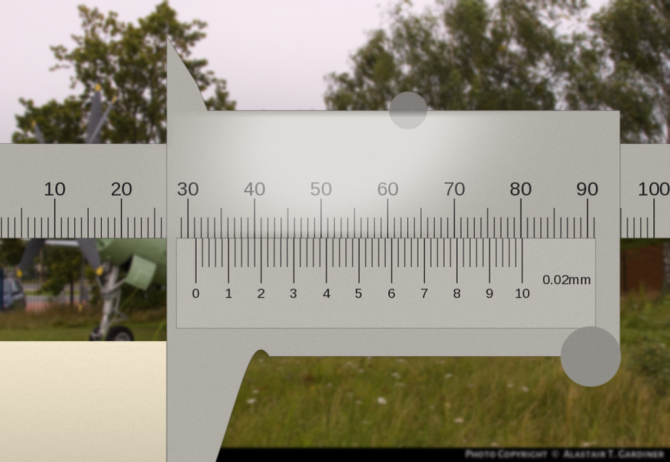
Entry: 31.2; mm
